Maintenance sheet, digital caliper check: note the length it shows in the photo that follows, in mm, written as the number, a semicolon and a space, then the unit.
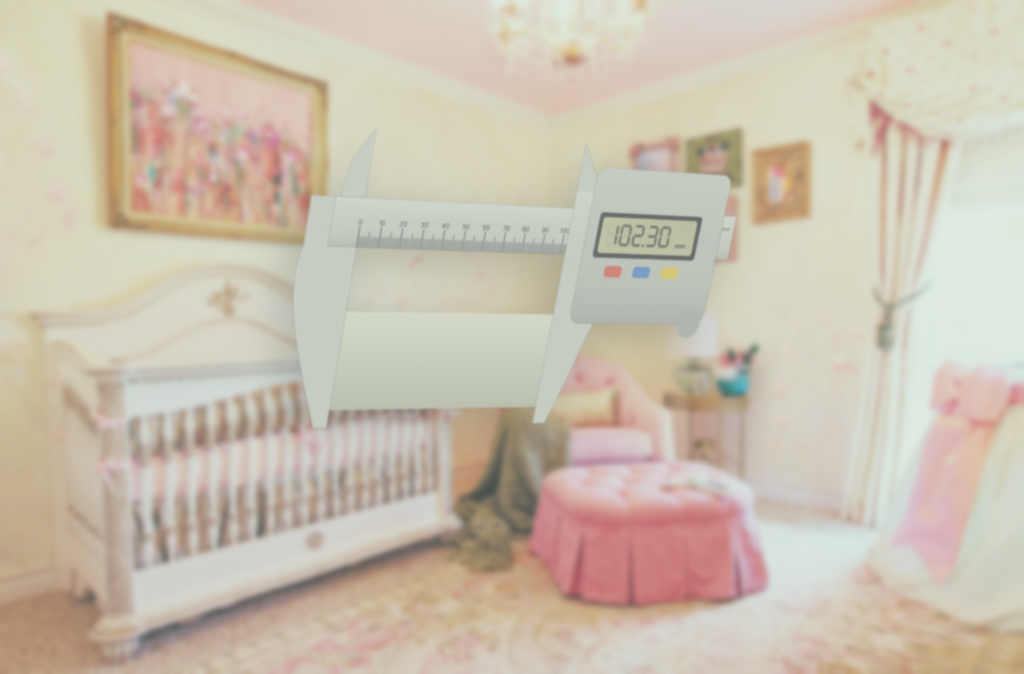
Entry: 102.30; mm
